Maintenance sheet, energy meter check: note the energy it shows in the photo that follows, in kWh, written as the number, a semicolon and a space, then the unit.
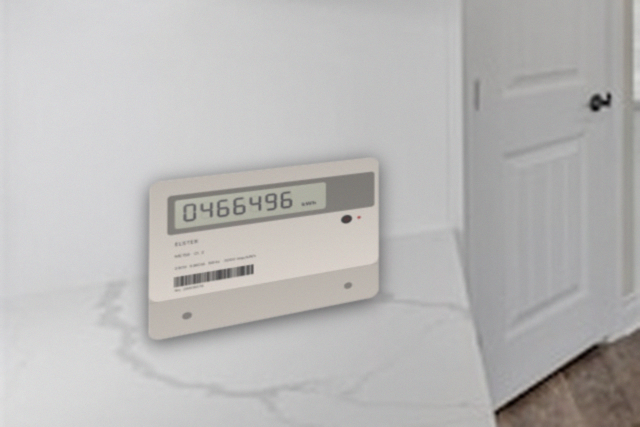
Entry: 466496; kWh
